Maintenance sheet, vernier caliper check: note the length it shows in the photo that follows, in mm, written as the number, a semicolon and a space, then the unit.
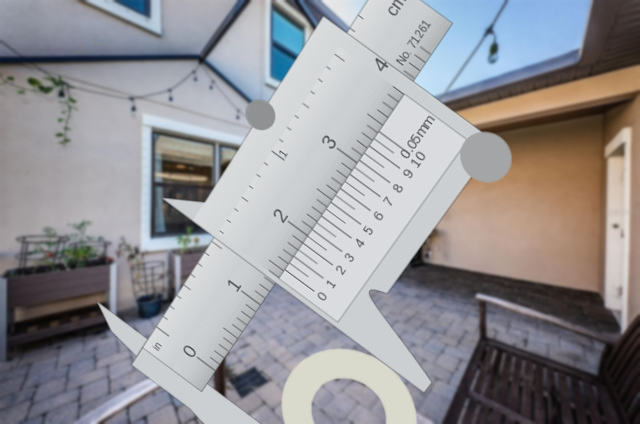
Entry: 15.2; mm
